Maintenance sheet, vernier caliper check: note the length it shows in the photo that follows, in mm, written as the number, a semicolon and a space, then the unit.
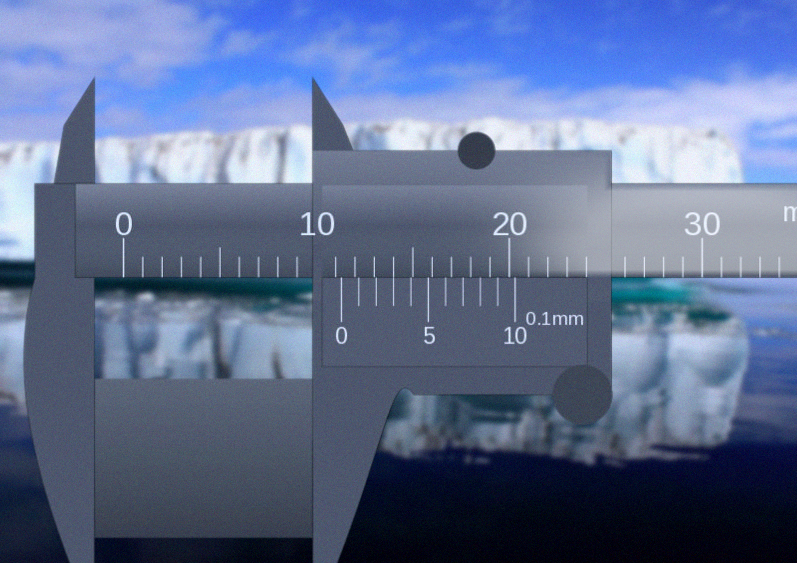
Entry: 11.3; mm
